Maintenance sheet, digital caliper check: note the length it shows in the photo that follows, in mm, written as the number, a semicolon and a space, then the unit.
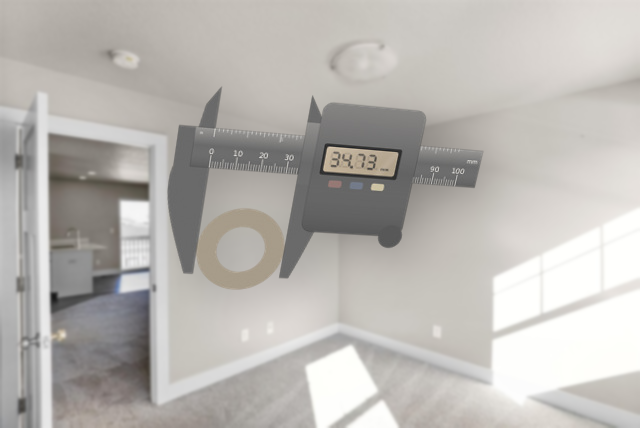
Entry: 34.73; mm
